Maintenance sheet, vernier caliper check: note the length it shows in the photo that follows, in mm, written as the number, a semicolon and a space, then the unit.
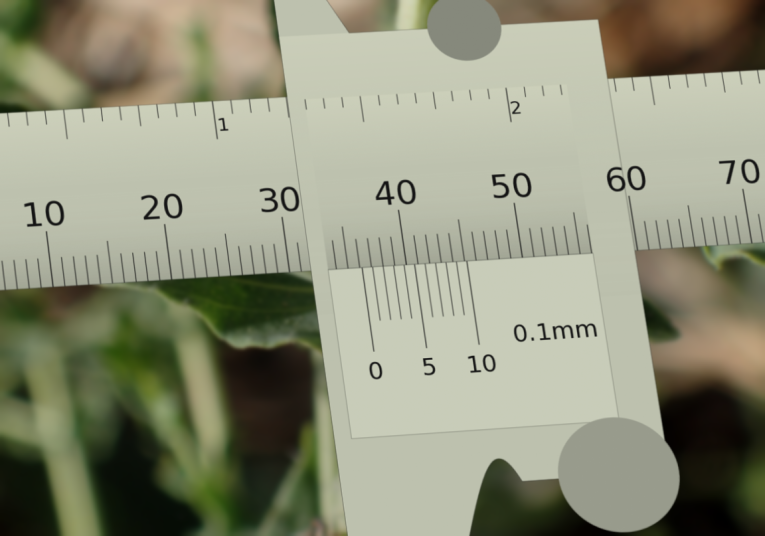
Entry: 36.2; mm
